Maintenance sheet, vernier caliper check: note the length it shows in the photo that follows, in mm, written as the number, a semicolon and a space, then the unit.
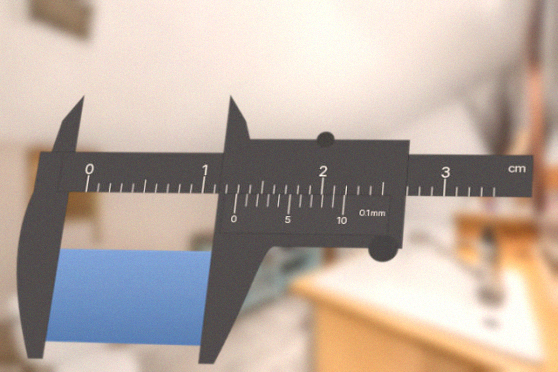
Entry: 12.9; mm
